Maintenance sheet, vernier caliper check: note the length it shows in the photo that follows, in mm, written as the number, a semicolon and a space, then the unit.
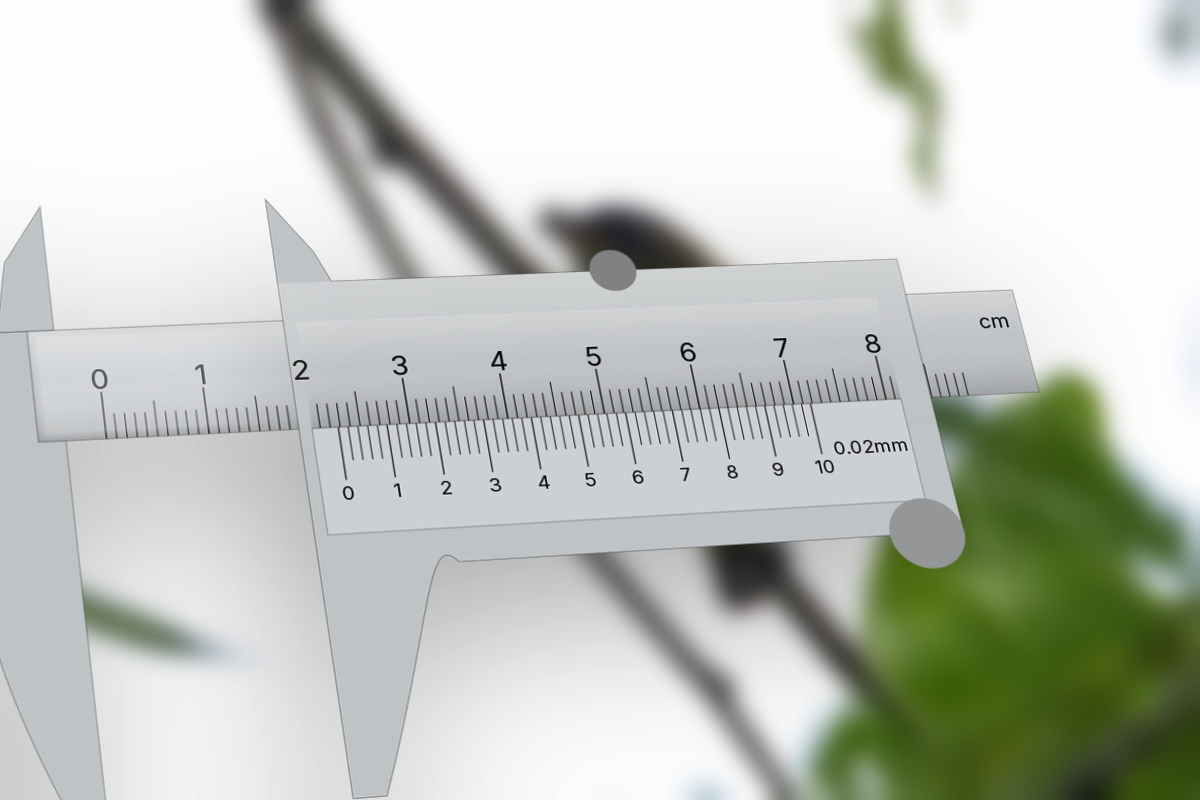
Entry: 22.8; mm
